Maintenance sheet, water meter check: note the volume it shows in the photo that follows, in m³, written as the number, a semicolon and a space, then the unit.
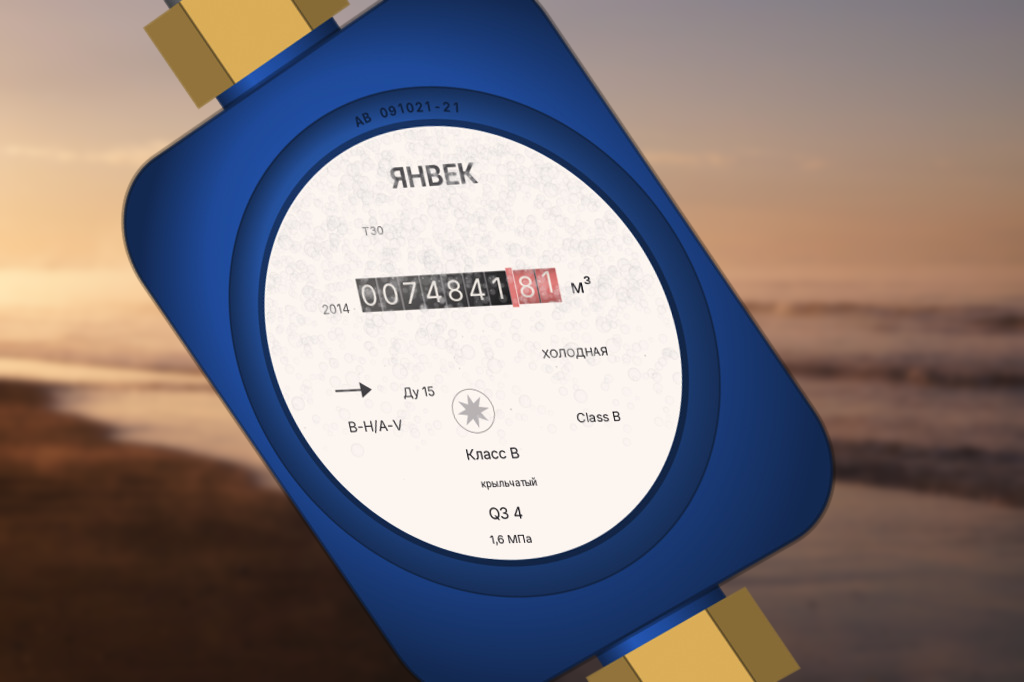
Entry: 74841.81; m³
